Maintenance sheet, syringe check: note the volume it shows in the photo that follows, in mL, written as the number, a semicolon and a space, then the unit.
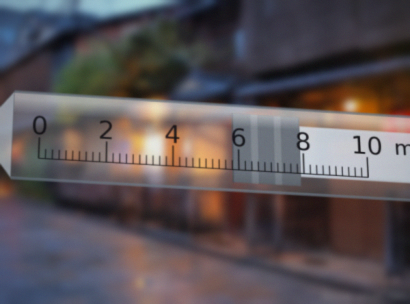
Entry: 5.8; mL
